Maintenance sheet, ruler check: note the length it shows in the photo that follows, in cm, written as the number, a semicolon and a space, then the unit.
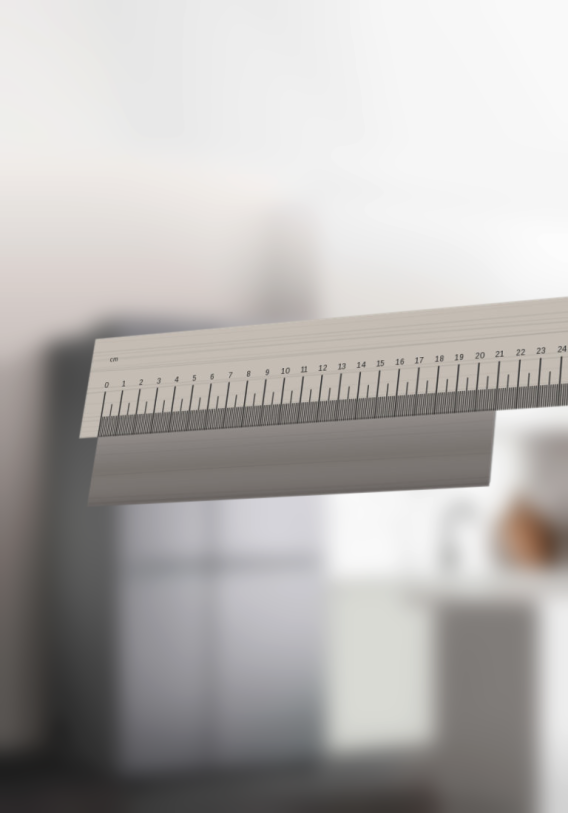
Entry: 21; cm
